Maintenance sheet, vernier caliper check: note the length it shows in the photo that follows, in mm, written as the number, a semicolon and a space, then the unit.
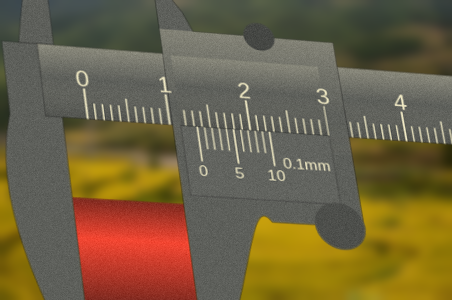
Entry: 13.4; mm
